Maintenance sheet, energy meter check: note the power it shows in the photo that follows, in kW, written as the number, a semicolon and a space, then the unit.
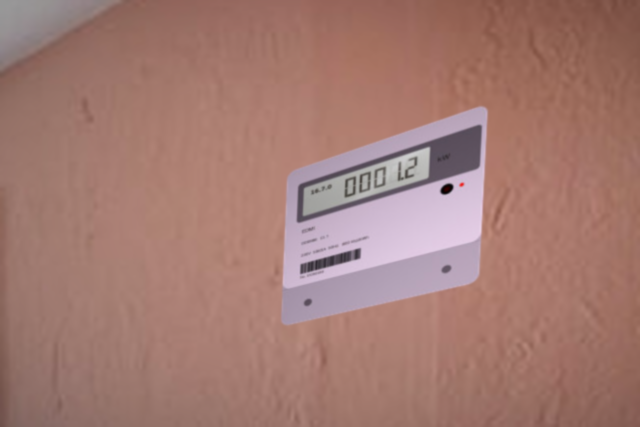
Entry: 1.2; kW
